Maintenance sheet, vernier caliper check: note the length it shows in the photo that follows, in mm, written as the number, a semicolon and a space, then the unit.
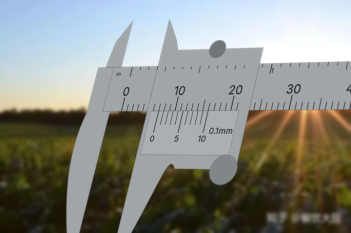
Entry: 7.0; mm
